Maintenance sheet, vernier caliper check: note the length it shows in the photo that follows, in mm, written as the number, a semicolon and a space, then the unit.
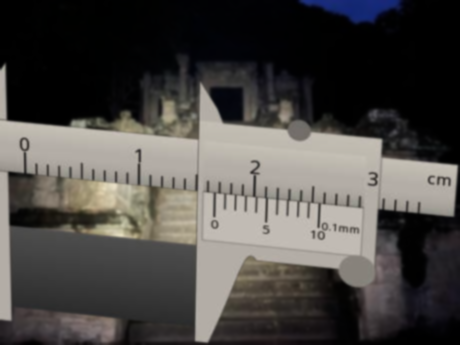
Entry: 16.6; mm
